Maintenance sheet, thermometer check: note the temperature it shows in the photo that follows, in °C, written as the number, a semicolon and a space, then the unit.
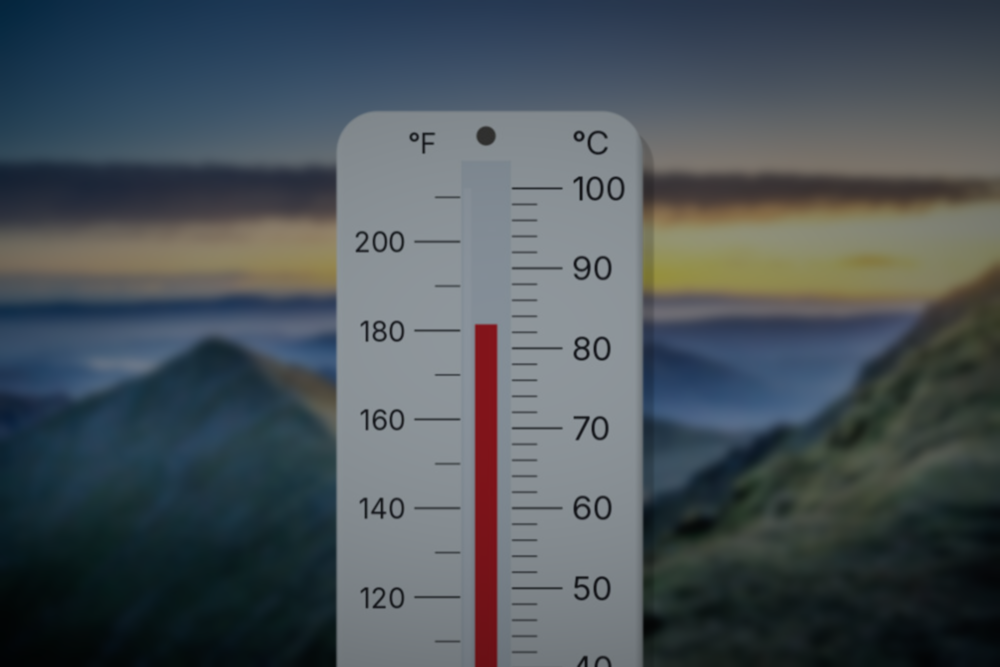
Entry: 83; °C
